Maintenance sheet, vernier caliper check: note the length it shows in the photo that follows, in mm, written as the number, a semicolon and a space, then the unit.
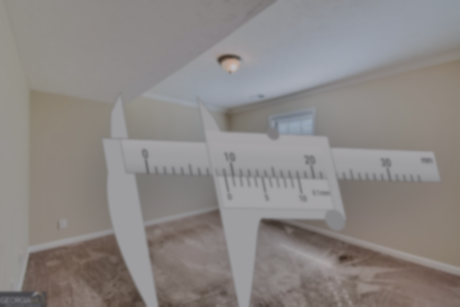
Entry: 9.0; mm
